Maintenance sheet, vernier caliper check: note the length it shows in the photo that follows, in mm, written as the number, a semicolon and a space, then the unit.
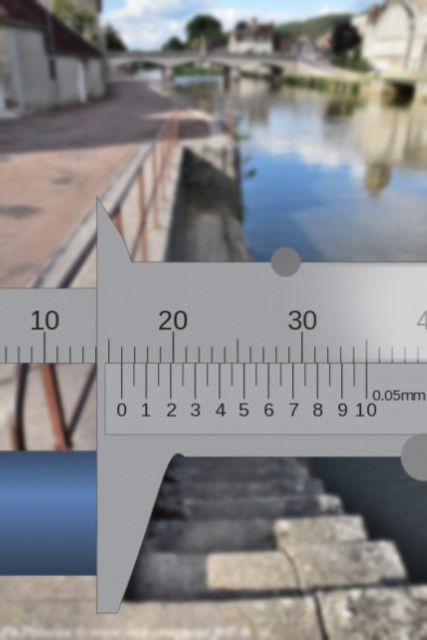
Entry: 16.0; mm
